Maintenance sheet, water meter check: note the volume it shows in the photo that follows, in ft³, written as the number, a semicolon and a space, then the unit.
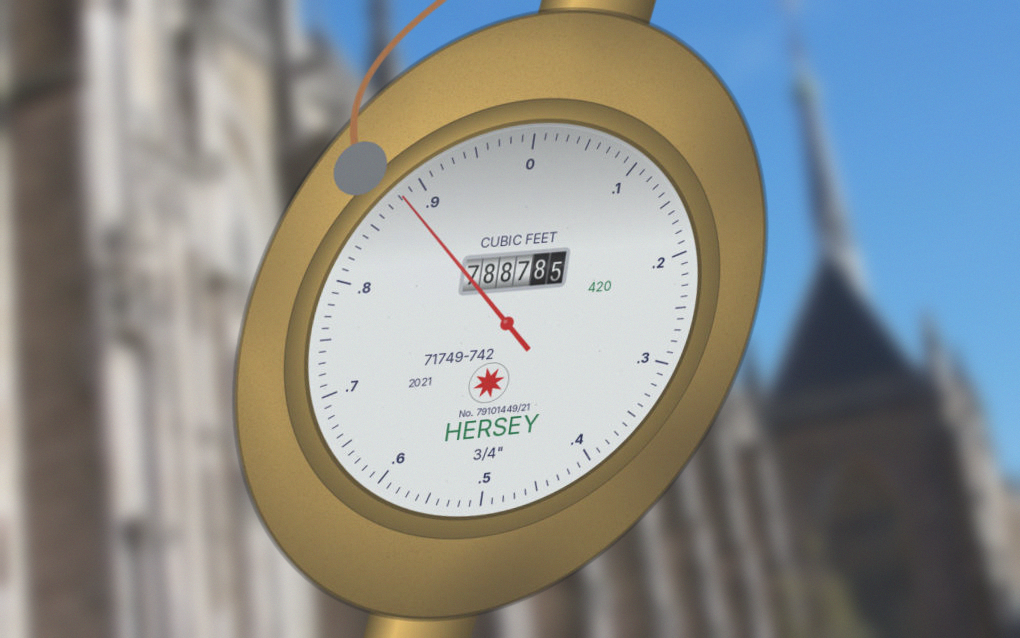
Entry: 788784.88; ft³
